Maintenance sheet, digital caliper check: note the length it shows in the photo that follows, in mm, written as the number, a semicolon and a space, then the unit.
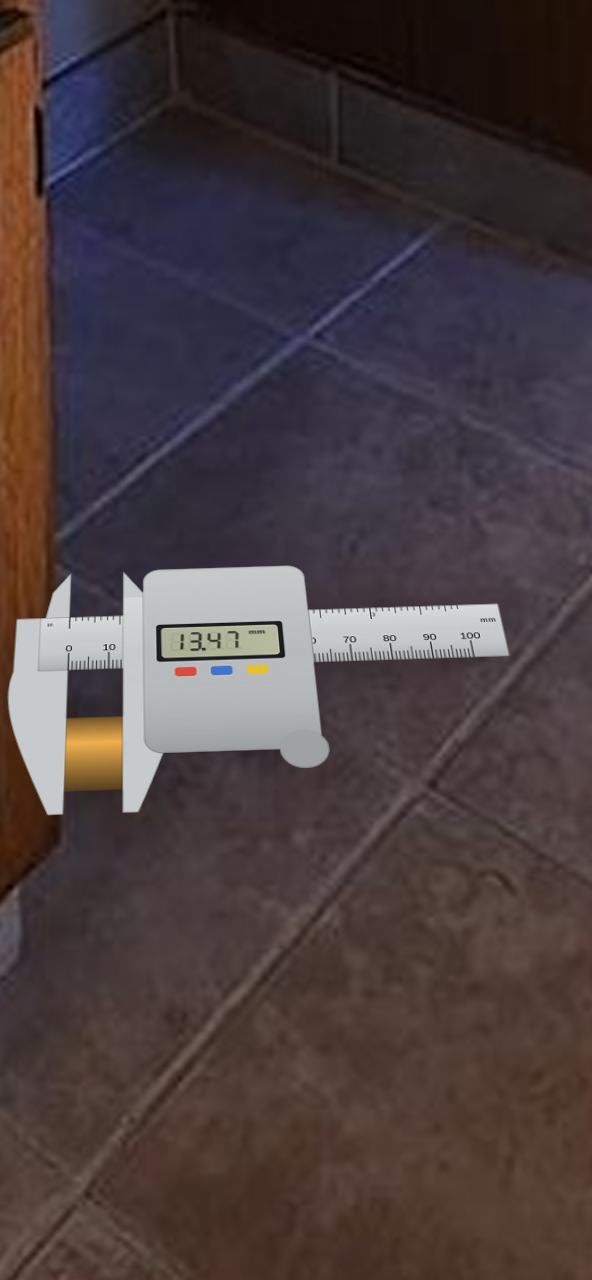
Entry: 13.47; mm
